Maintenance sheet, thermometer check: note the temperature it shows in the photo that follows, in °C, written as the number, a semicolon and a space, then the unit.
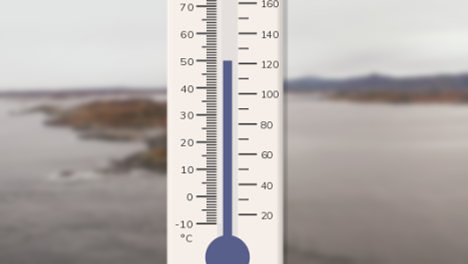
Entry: 50; °C
